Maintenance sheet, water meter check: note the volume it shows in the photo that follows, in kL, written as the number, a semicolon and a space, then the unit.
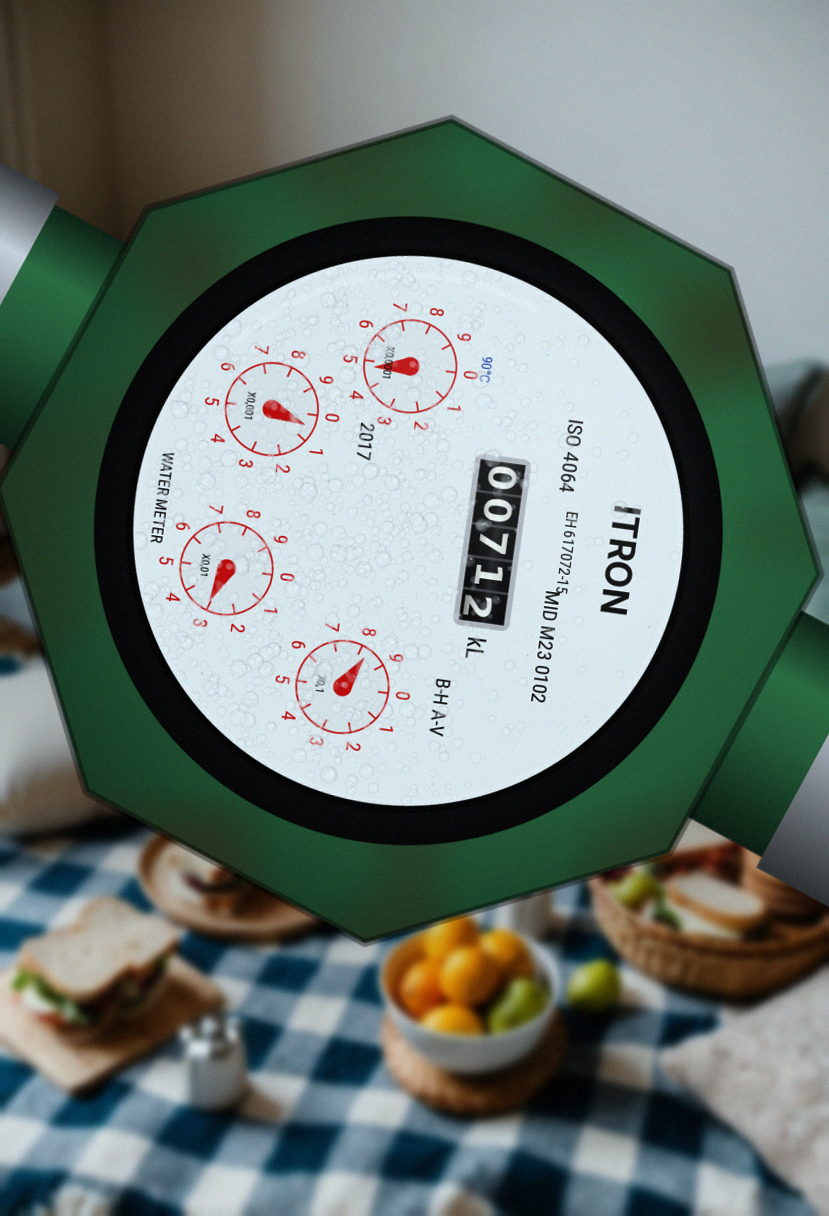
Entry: 711.8304; kL
